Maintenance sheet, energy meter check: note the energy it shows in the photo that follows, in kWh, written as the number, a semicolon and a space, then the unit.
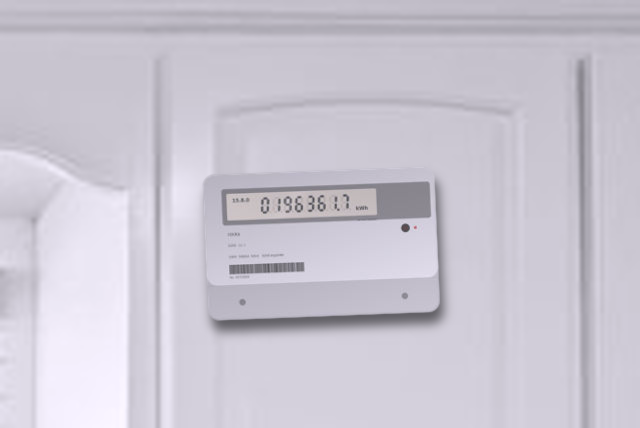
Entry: 196361.7; kWh
